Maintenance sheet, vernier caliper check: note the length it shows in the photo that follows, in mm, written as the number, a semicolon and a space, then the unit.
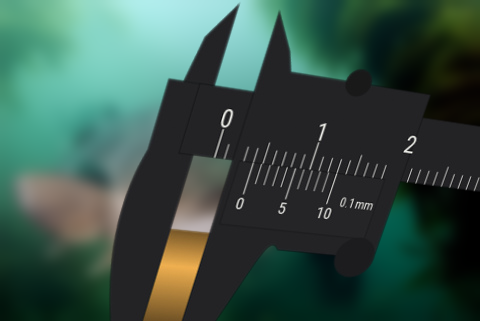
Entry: 4.0; mm
